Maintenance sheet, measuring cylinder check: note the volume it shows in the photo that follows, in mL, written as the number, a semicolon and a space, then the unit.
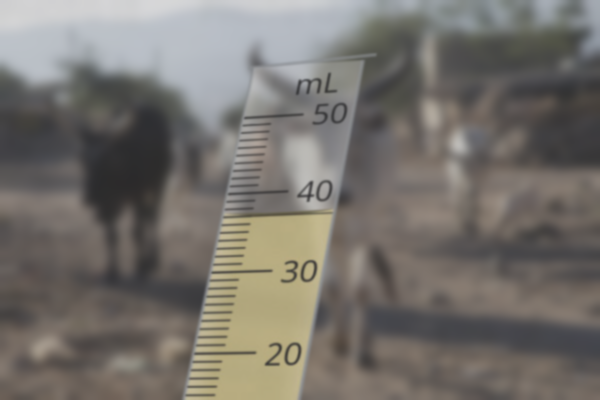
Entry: 37; mL
